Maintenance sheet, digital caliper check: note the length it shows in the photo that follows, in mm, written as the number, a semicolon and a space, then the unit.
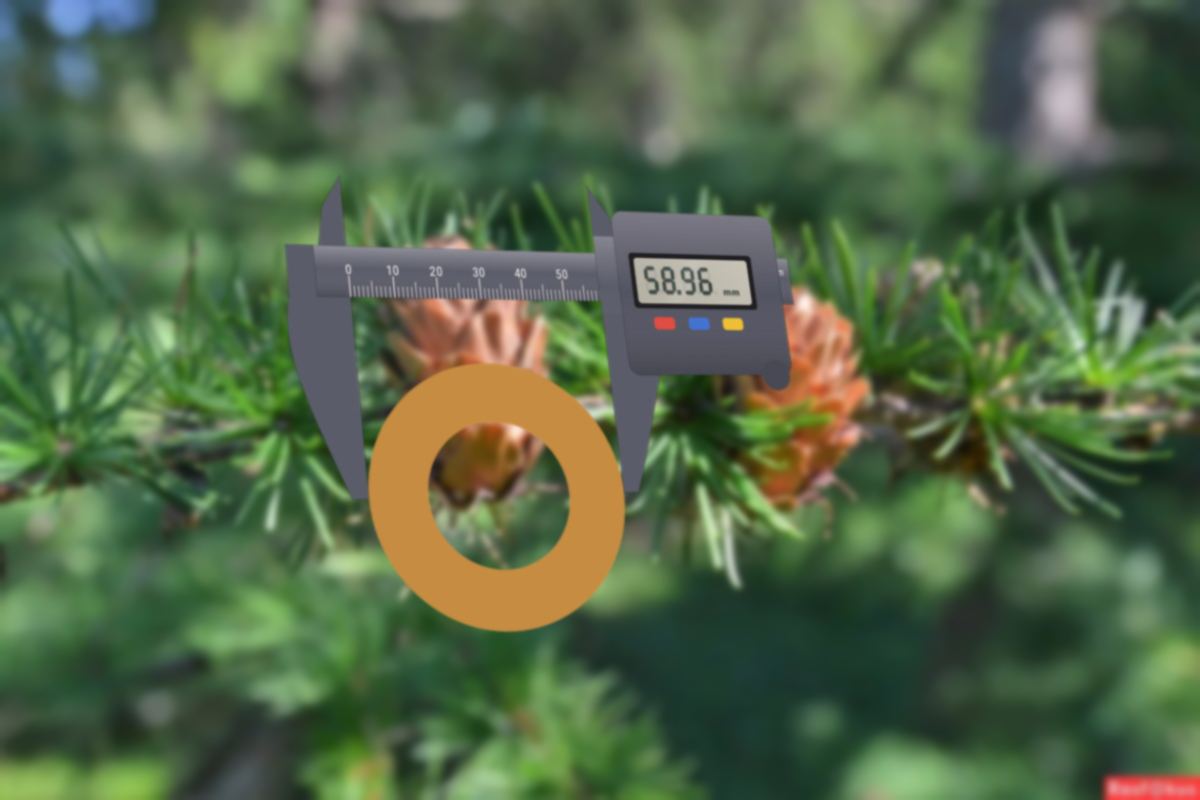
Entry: 58.96; mm
